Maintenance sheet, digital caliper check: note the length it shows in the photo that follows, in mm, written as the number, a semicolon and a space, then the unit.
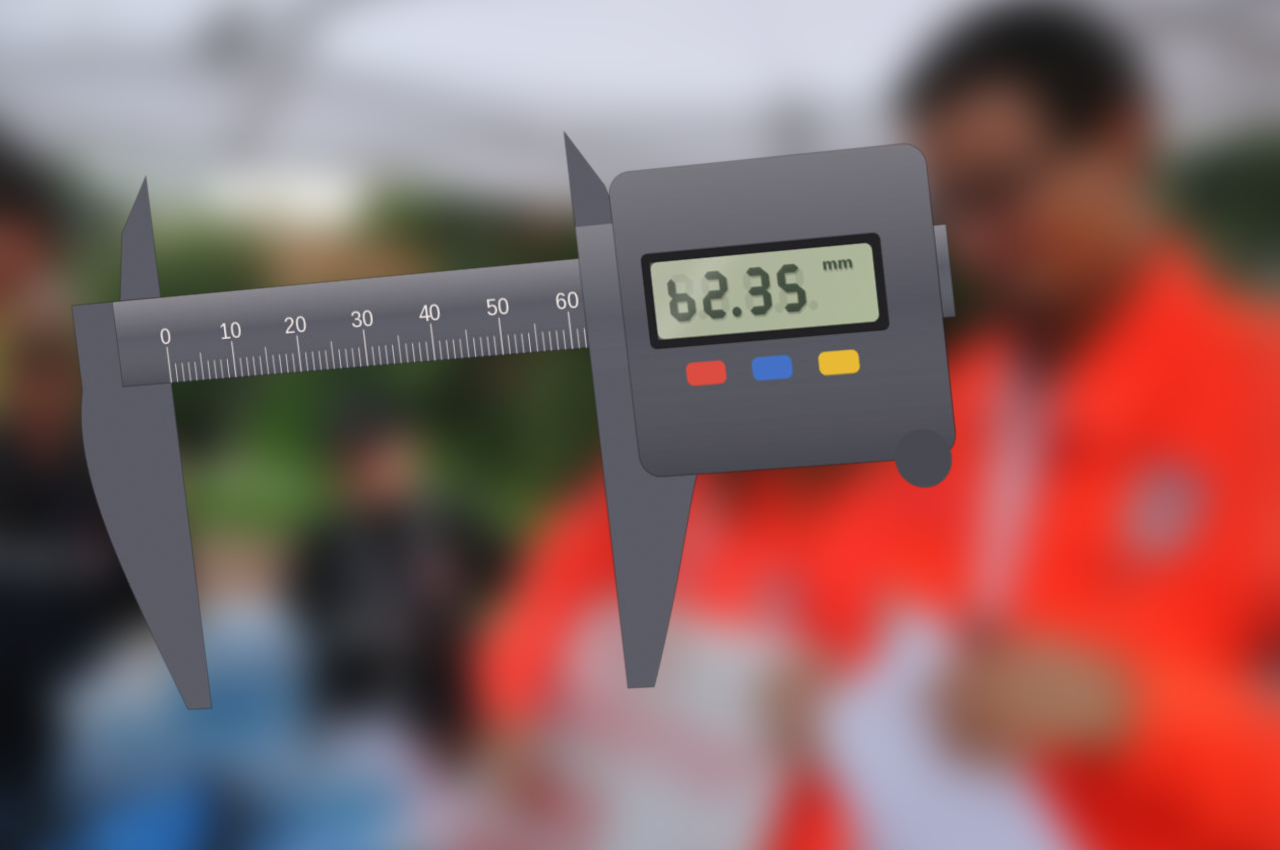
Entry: 62.35; mm
